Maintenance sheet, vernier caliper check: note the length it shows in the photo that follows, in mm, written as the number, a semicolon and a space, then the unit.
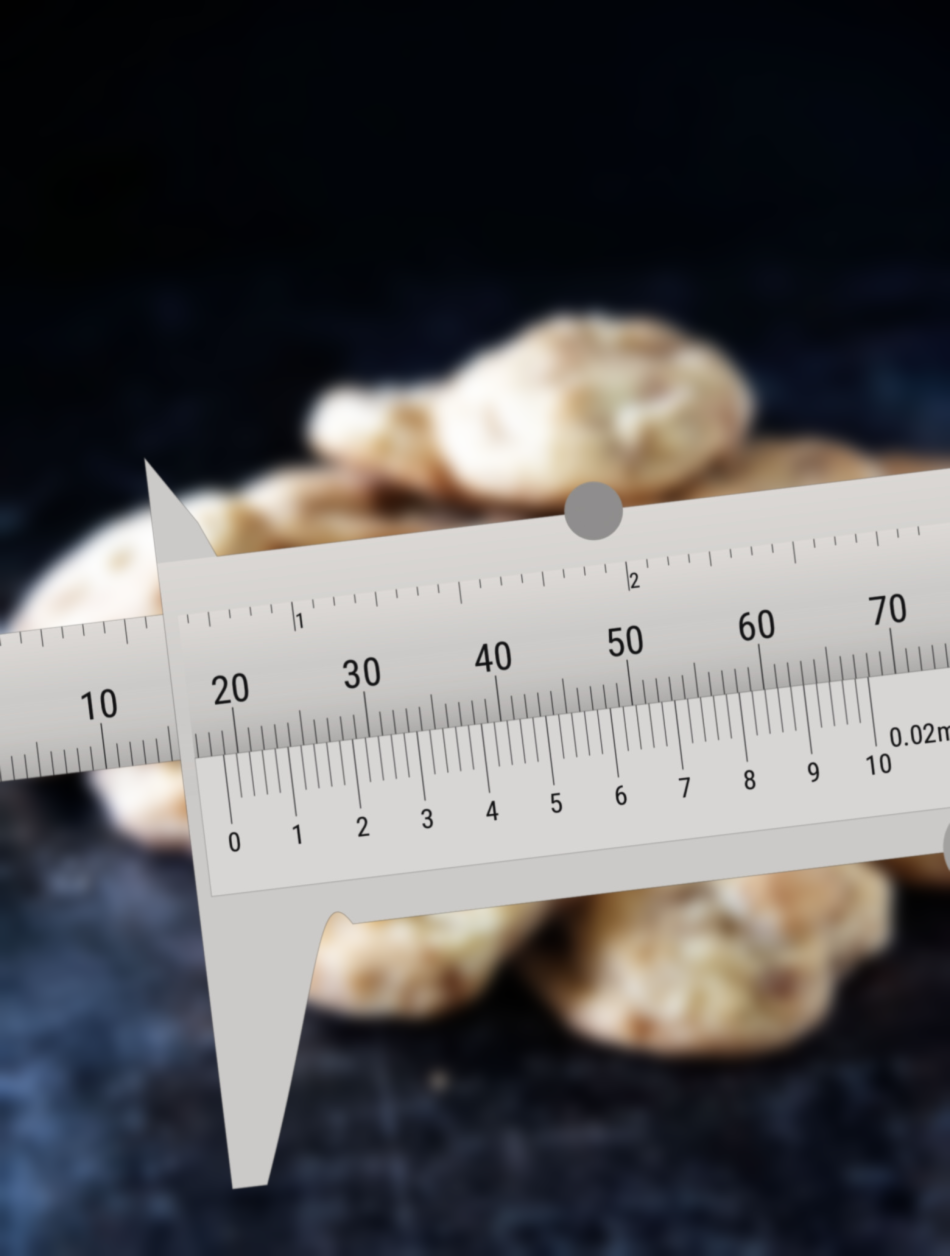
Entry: 18.9; mm
